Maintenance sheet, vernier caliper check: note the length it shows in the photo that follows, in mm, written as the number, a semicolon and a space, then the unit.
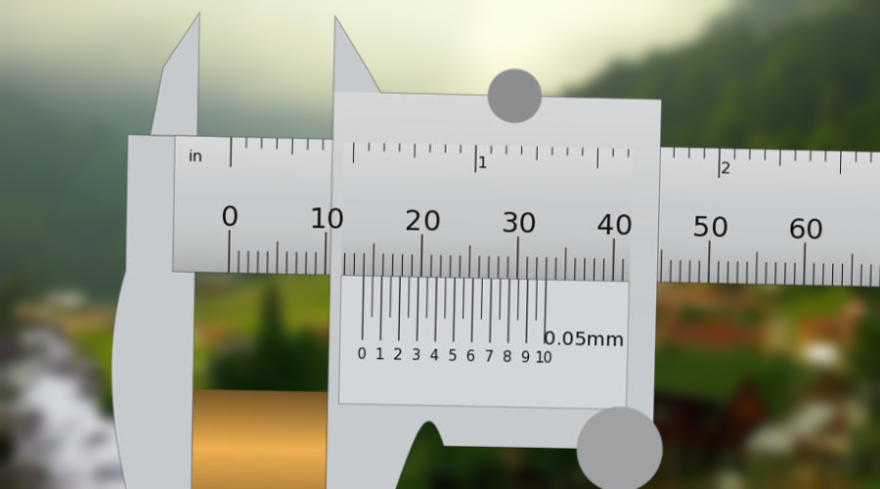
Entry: 14.0; mm
